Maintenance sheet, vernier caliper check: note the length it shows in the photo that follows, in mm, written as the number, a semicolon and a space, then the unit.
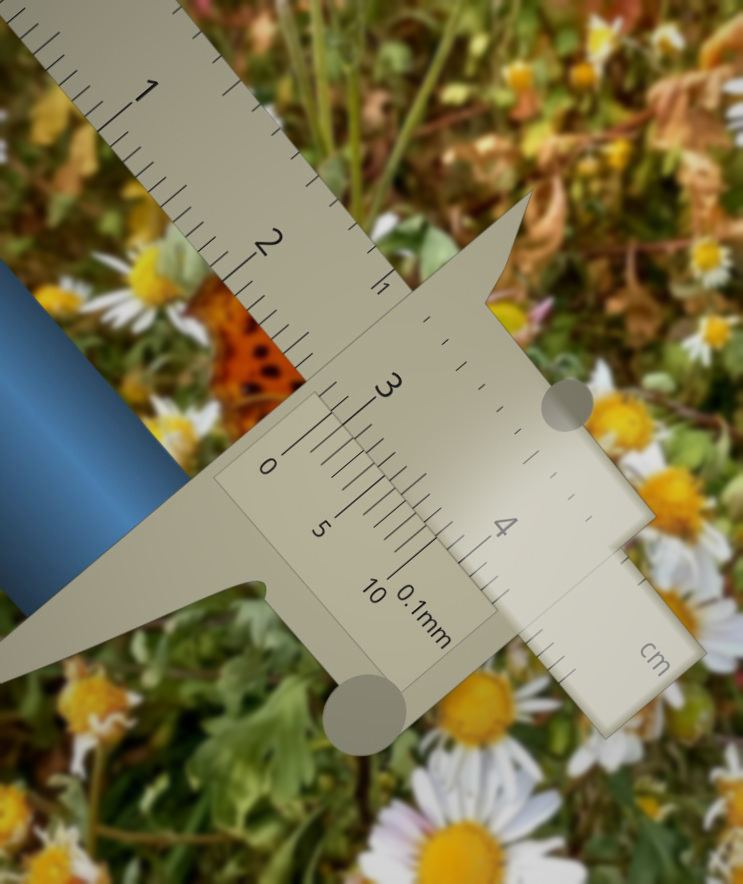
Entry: 29.1; mm
